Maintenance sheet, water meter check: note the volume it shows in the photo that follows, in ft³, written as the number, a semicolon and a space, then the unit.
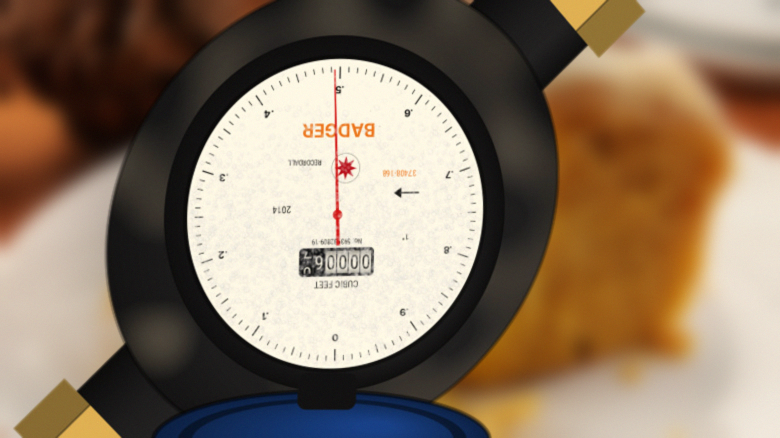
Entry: 66.49; ft³
